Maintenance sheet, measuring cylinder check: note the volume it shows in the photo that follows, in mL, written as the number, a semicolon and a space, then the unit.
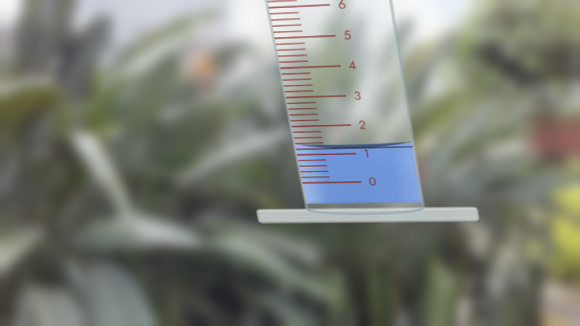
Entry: 1.2; mL
